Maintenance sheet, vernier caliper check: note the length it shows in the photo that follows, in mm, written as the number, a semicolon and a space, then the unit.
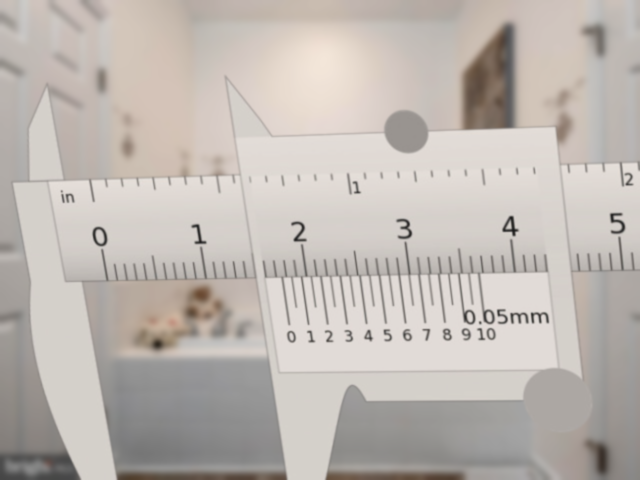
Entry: 17.6; mm
